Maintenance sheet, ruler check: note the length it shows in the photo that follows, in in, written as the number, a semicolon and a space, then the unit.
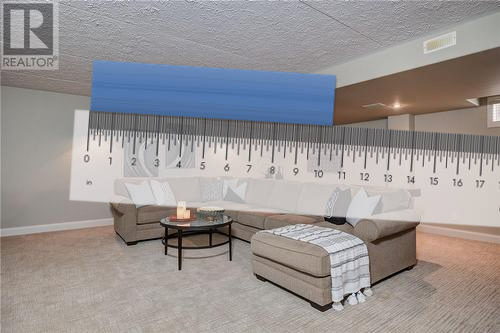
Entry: 10.5; in
